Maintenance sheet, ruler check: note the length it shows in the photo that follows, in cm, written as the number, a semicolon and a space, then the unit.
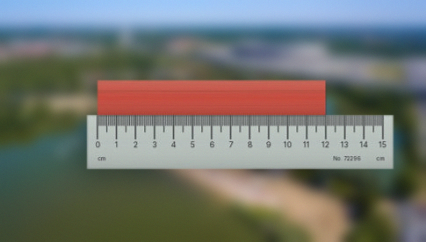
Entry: 12; cm
